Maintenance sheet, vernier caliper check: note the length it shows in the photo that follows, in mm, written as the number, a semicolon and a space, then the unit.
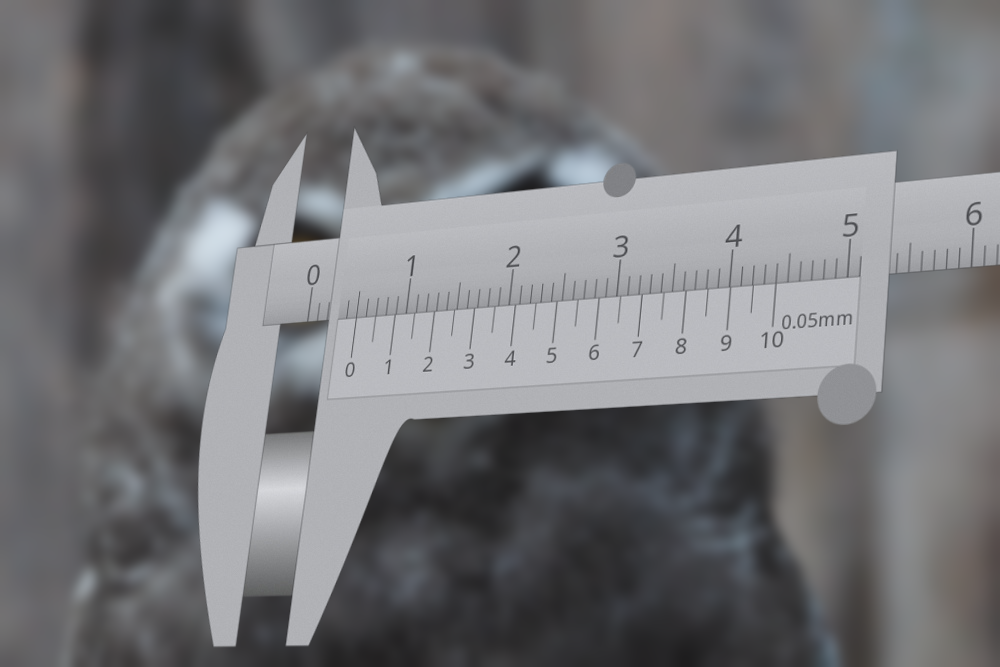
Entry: 5.0; mm
